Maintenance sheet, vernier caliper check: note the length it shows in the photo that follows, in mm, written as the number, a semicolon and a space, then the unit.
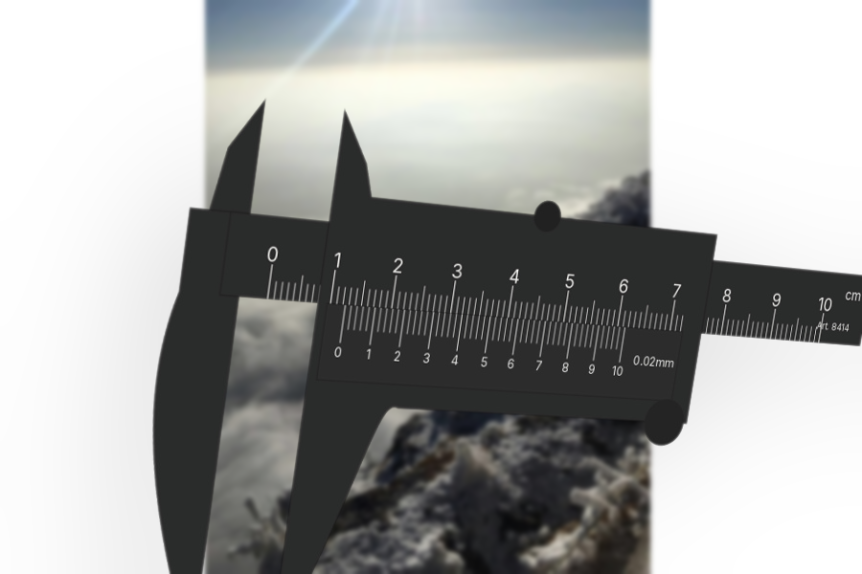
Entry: 12.4; mm
